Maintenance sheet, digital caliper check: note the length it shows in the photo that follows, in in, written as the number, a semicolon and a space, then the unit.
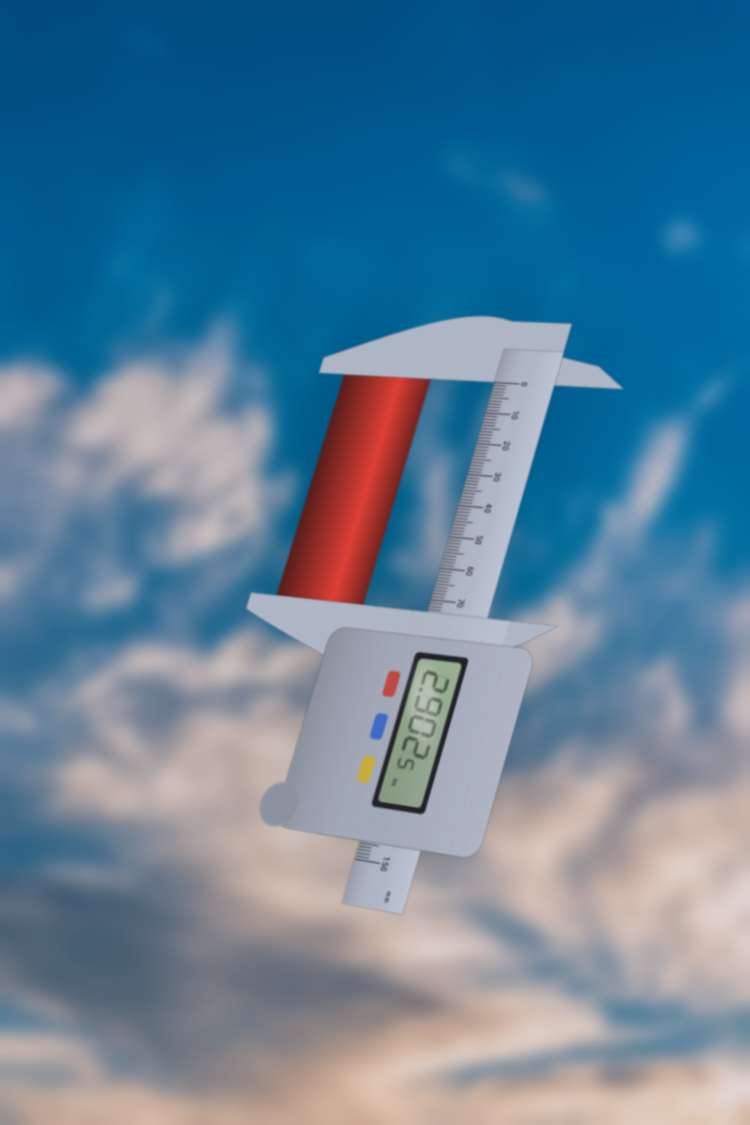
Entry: 2.9025; in
